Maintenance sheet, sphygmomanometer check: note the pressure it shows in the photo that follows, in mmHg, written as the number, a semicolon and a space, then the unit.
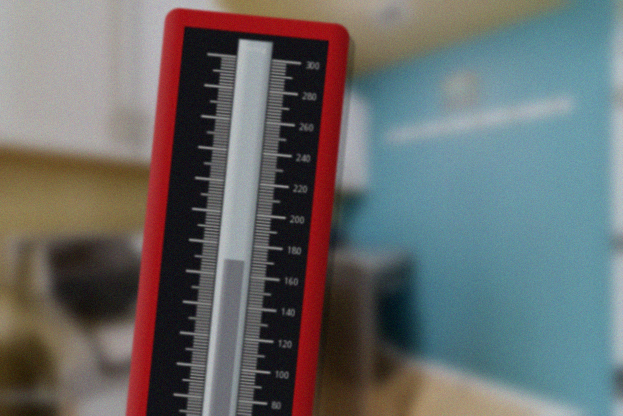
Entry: 170; mmHg
